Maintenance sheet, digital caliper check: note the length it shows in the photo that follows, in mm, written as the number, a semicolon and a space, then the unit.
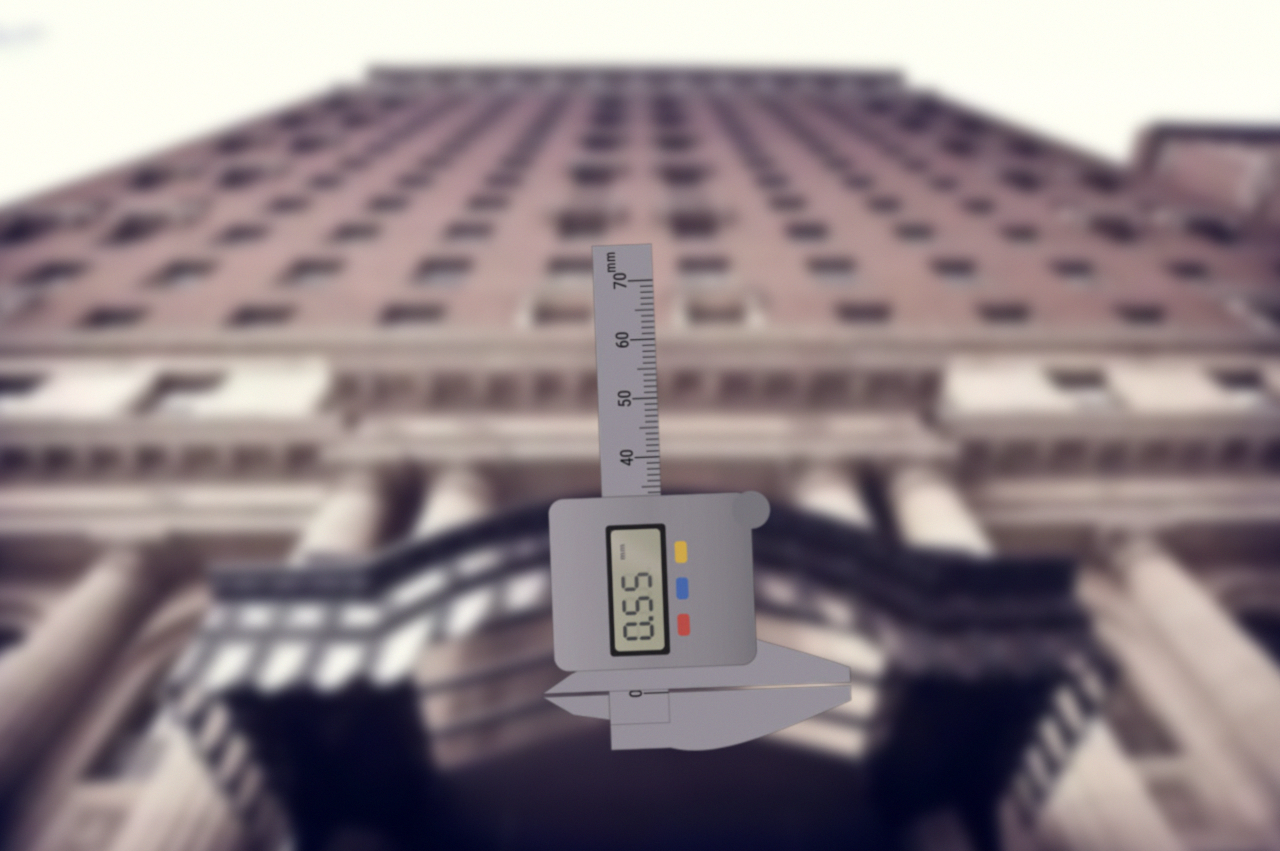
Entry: 0.55; mm
